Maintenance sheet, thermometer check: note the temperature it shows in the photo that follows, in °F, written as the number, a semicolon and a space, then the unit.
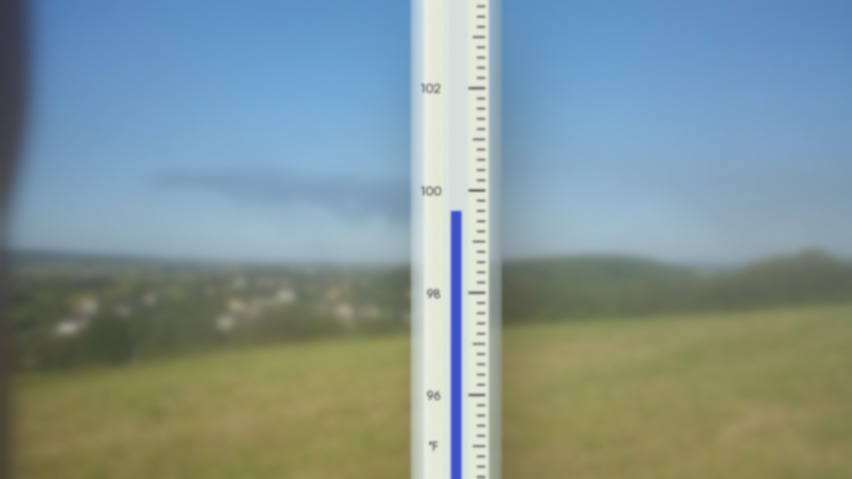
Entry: 99.6; °F
